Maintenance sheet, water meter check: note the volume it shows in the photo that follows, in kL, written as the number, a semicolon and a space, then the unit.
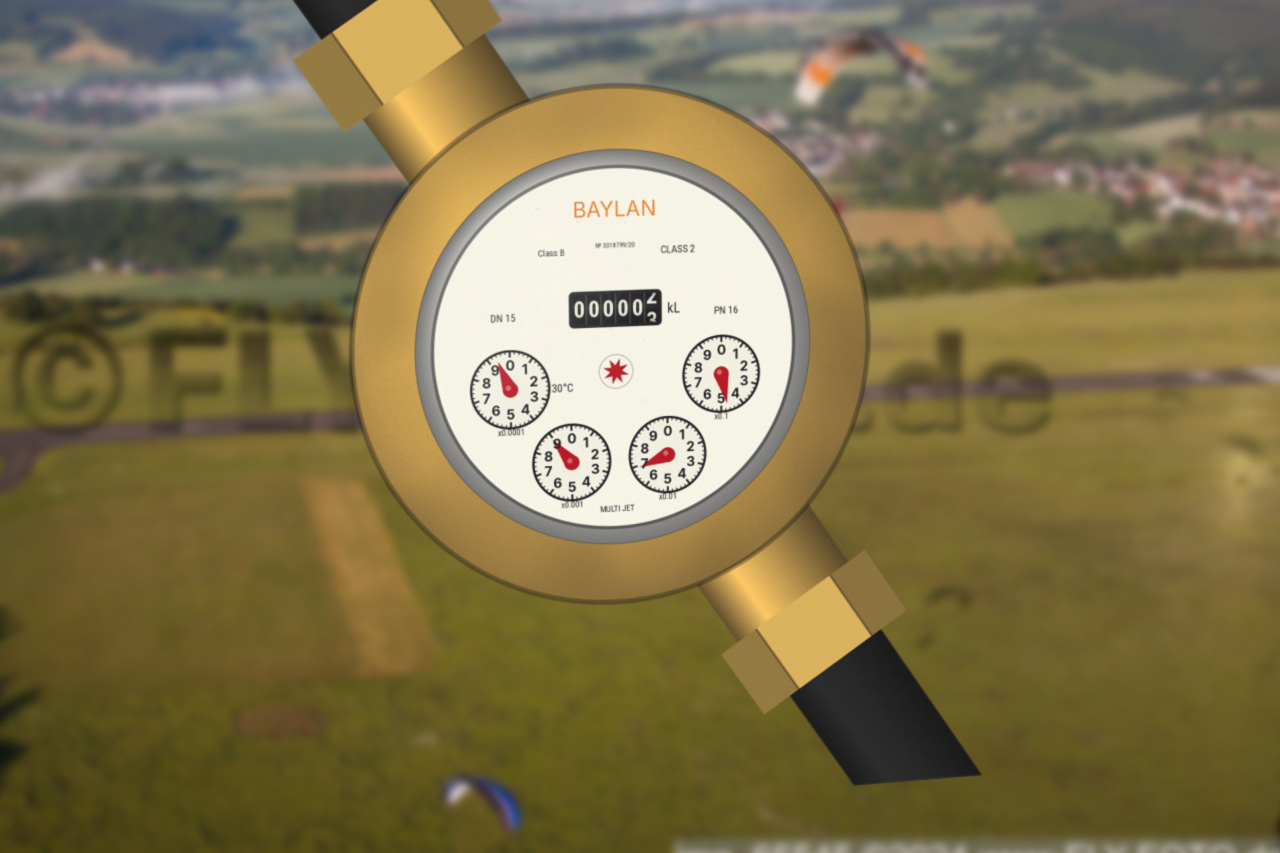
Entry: 2.4689; kL
